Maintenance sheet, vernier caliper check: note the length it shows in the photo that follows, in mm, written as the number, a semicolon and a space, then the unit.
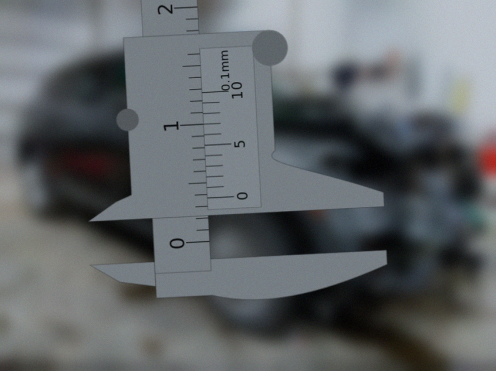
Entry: 3.7; mm
